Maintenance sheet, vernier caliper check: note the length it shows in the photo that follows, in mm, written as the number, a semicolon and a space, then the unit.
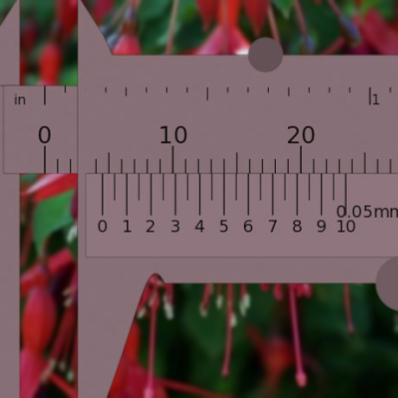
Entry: 4.5; mm
